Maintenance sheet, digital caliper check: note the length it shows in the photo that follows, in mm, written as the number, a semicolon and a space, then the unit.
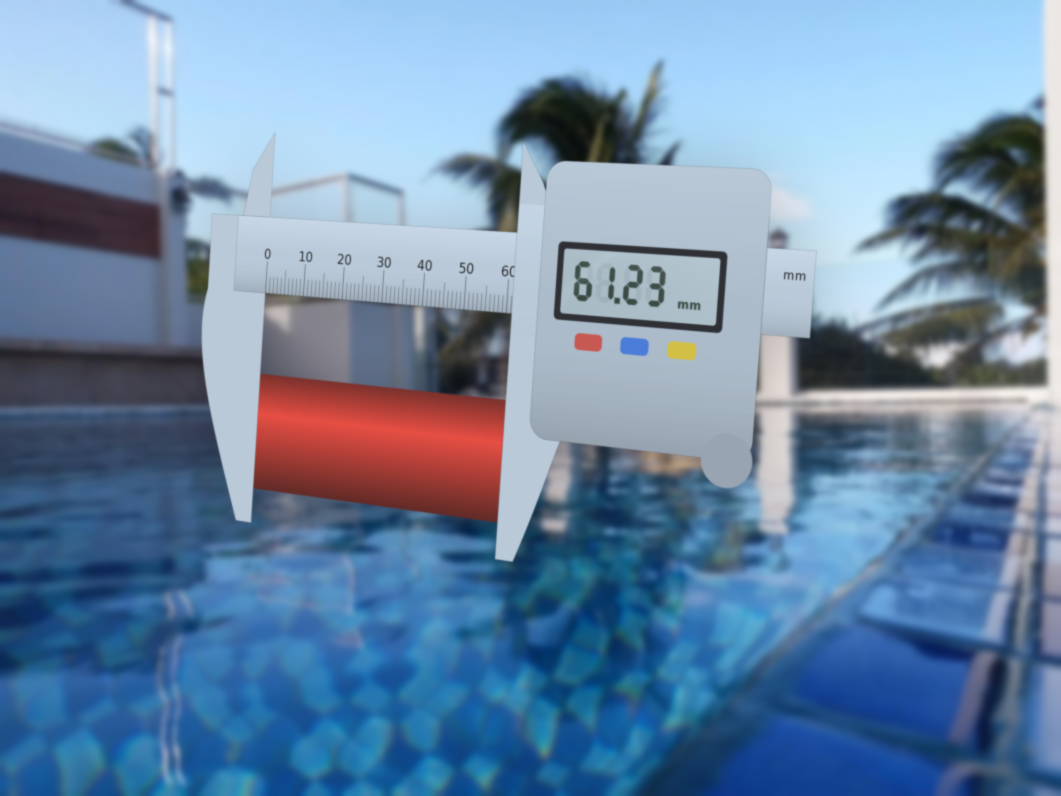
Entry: 61.23; mm
